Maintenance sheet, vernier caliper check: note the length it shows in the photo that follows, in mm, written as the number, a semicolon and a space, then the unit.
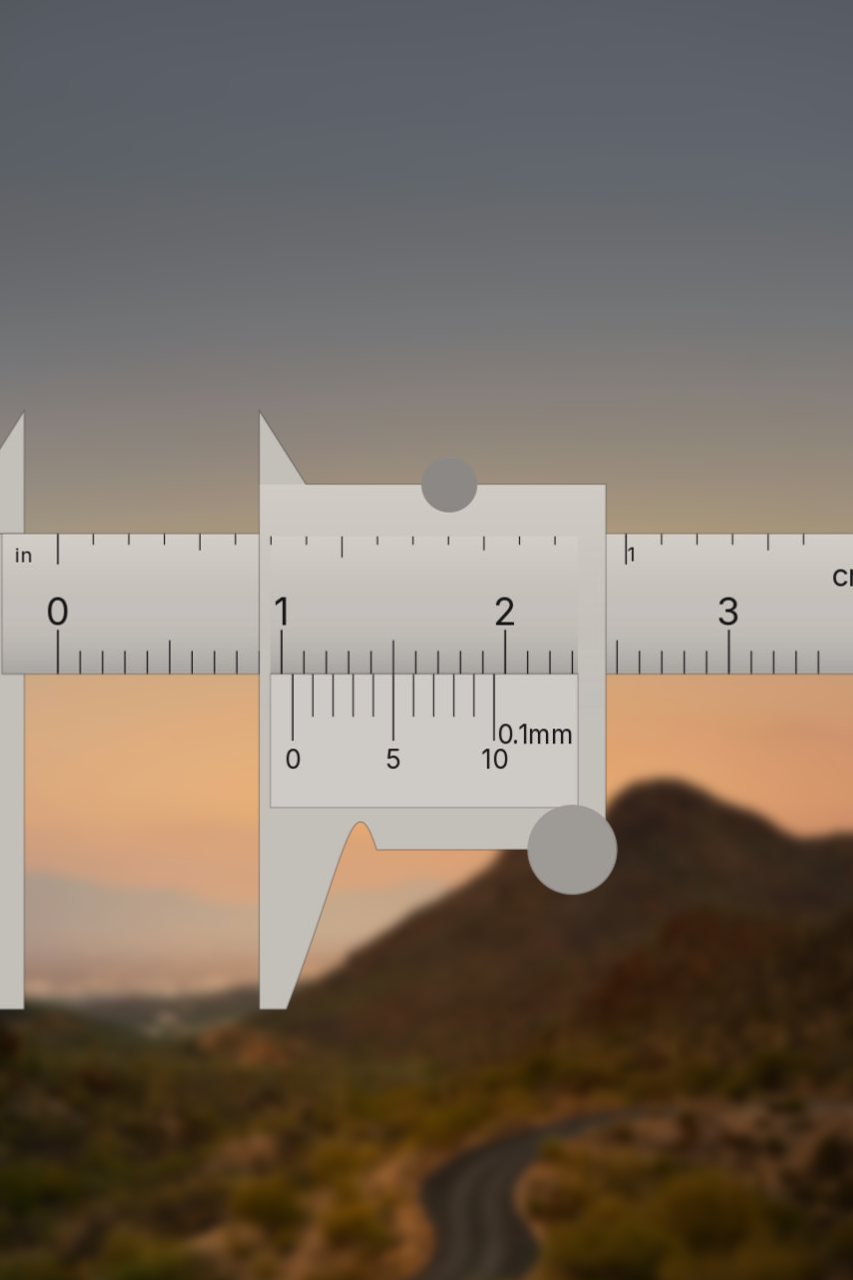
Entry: 10.5; mm
